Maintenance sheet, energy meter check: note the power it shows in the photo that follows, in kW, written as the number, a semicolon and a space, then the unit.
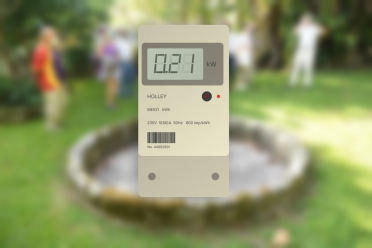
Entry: 0.21; kW
